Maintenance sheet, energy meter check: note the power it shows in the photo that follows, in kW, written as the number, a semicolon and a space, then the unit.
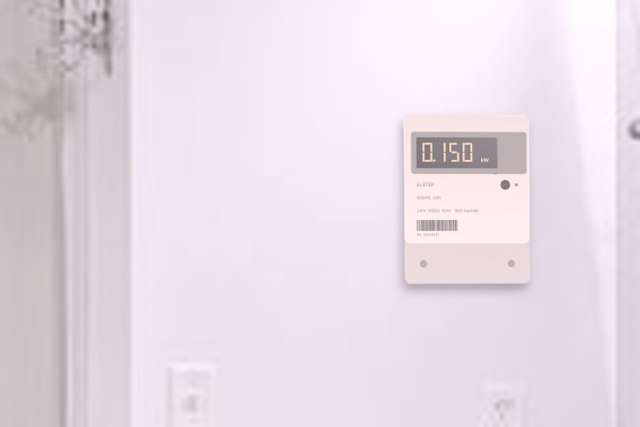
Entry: 0.150; kW
